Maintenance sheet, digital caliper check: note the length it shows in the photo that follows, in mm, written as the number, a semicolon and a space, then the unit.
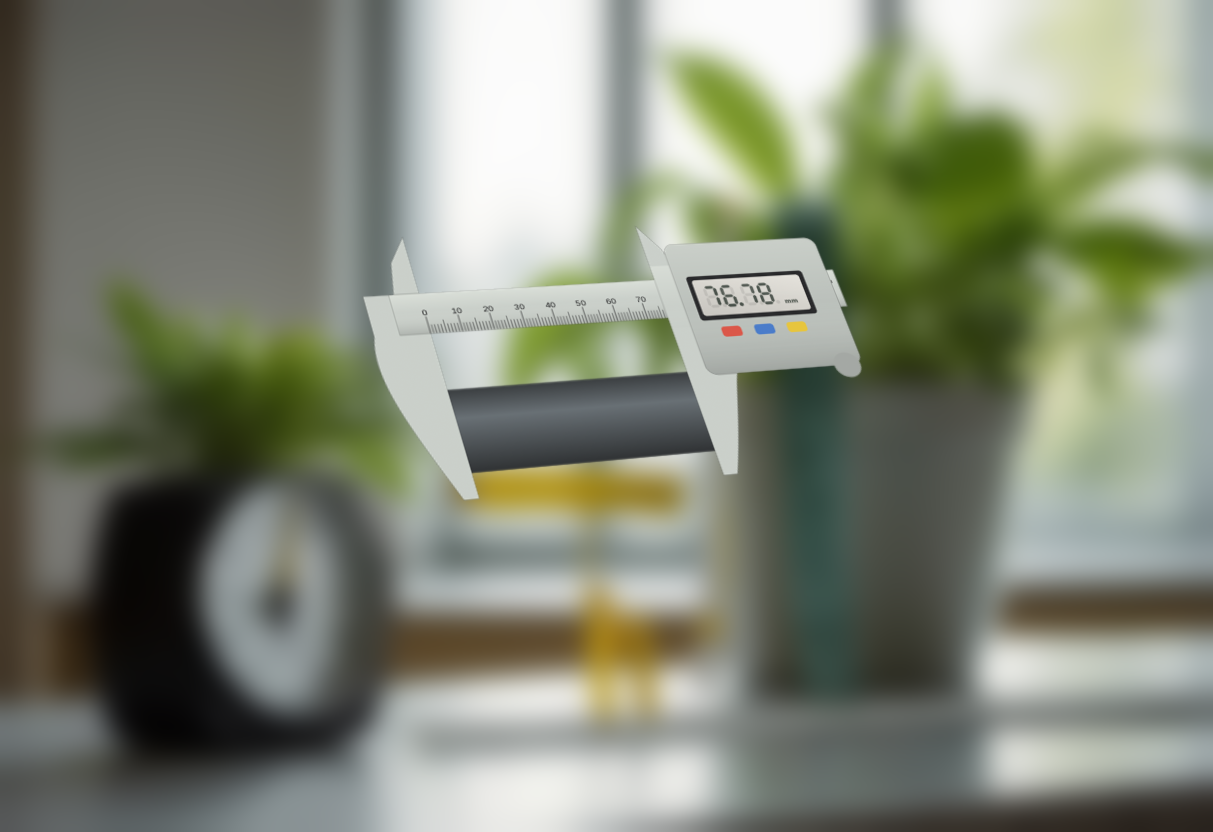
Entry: 76.78; mm
